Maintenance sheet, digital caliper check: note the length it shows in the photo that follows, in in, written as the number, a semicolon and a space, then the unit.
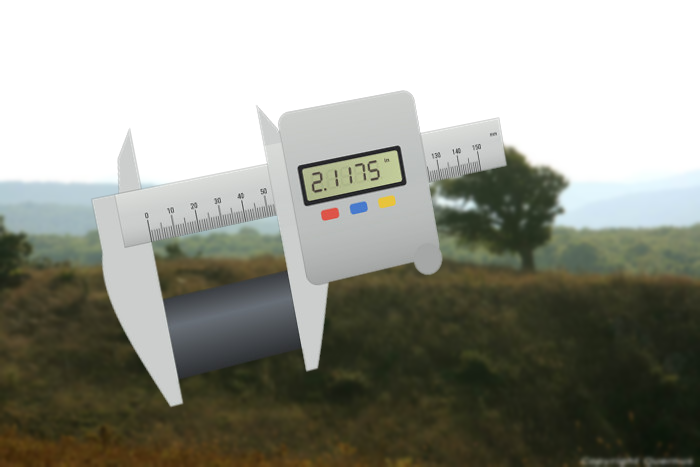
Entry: 2.1175; in
